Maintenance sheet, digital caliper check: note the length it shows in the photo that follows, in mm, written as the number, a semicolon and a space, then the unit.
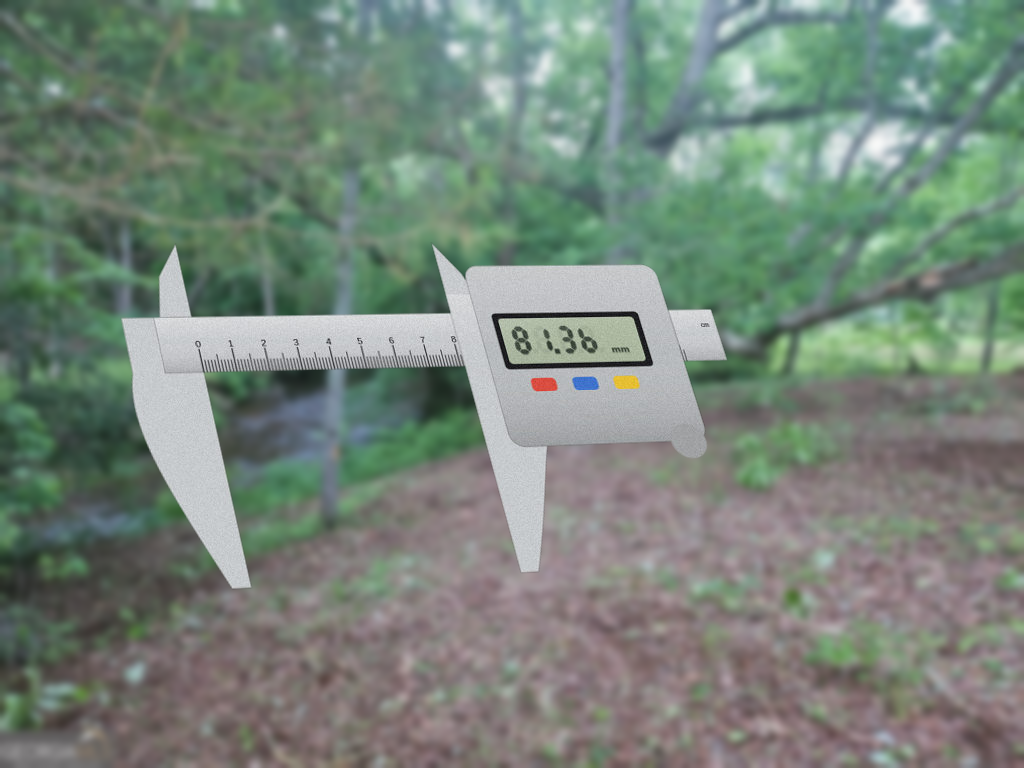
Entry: 81.36; mm
